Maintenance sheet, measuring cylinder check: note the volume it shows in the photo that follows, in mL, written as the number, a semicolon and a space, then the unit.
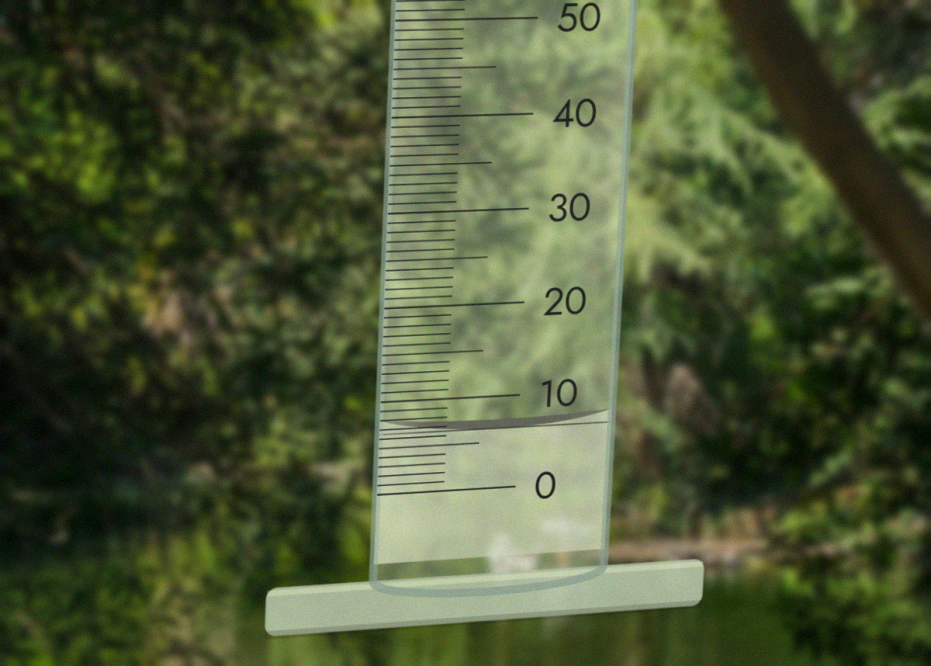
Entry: 6.5; mL
